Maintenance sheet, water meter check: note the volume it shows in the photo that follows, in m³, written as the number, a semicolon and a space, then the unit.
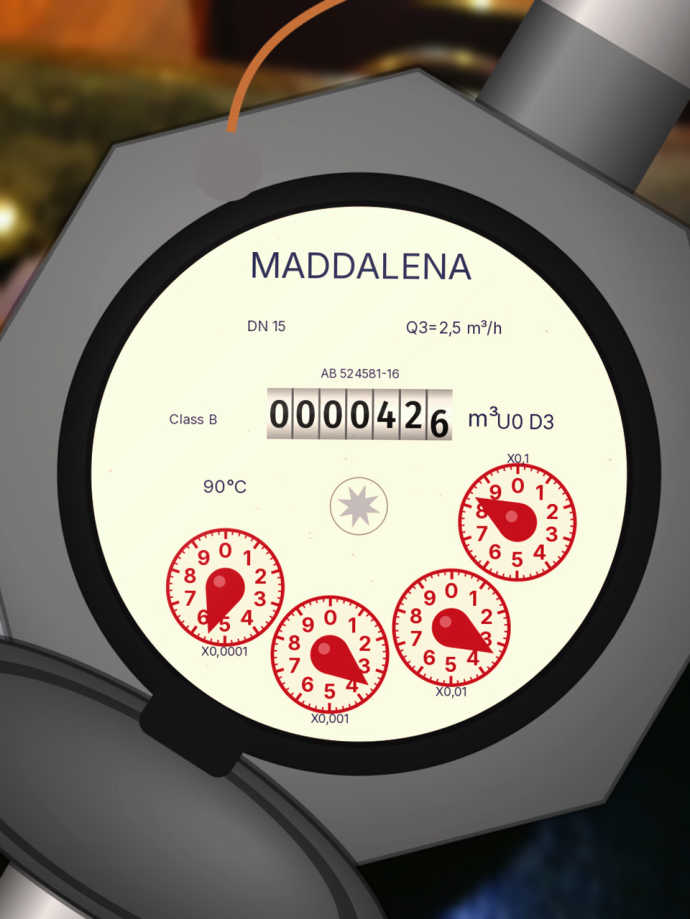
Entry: 425.8335; m³
